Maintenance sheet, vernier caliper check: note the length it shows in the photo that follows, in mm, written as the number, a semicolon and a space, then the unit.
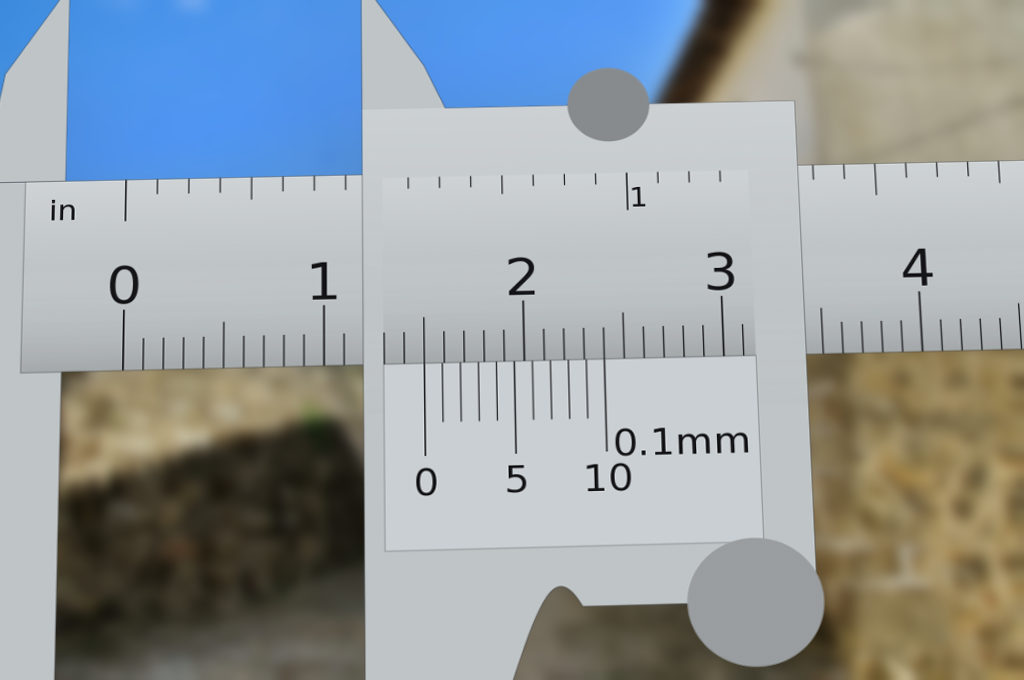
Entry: 15.0; mm
